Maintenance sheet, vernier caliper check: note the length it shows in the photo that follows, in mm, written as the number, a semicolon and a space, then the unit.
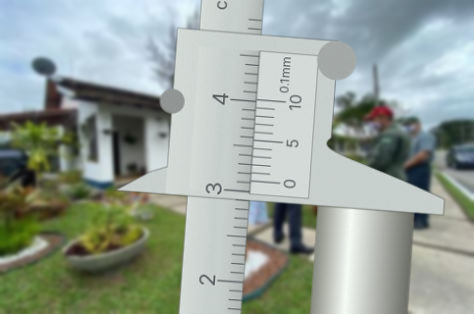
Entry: 31.2; mm
